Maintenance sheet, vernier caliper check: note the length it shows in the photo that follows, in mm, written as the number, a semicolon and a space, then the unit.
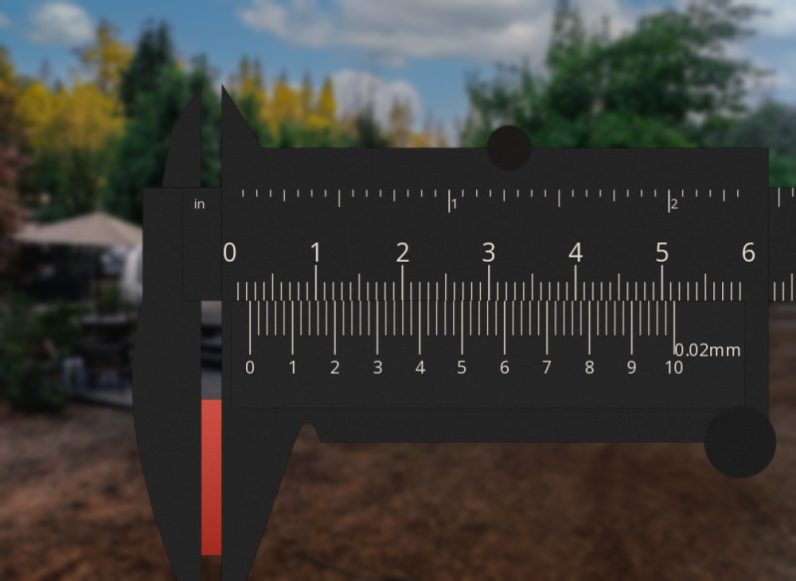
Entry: 2.4; mm
